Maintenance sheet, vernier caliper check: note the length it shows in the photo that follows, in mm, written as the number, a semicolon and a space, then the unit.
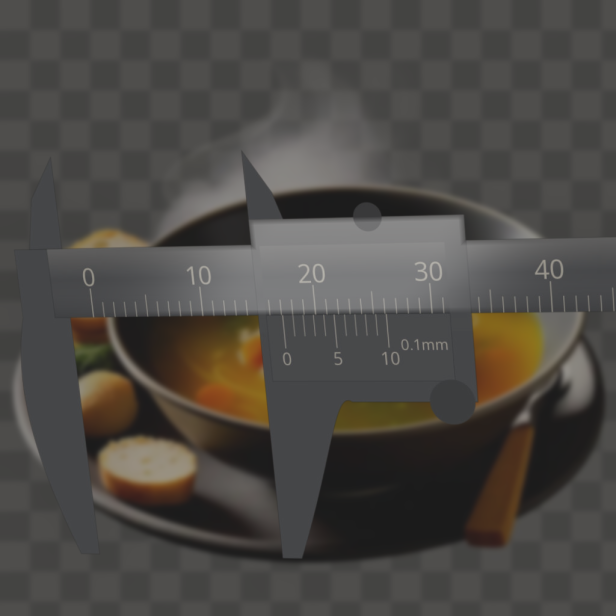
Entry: 17.1; mm
